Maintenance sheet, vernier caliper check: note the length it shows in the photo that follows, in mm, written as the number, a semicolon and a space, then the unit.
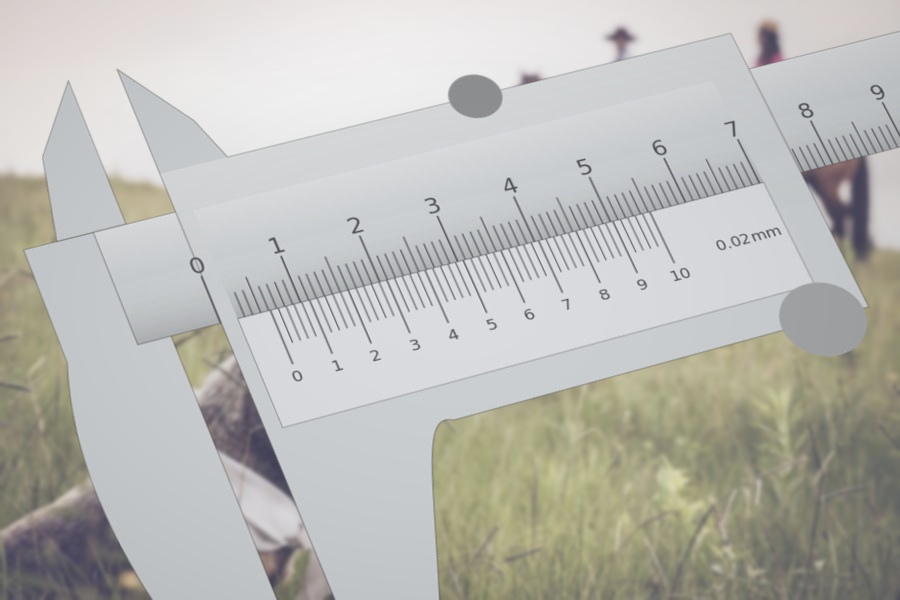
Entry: 6.2; mm
